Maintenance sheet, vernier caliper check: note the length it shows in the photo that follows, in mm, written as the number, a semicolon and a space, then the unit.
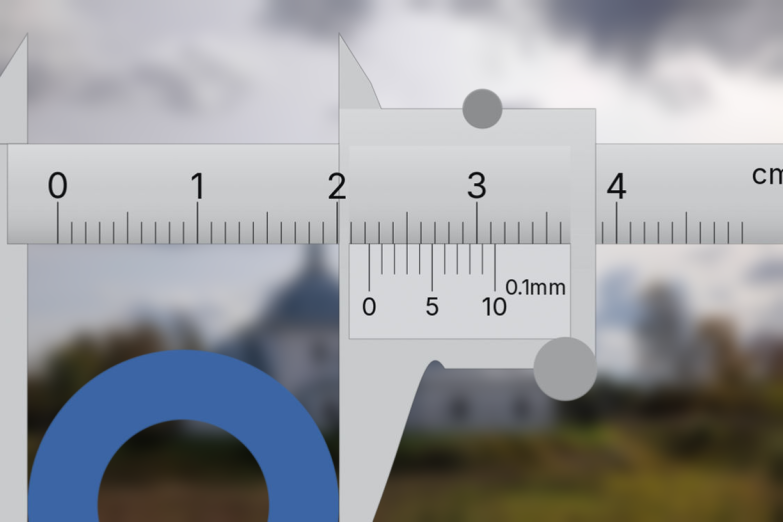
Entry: 22.3; mm
